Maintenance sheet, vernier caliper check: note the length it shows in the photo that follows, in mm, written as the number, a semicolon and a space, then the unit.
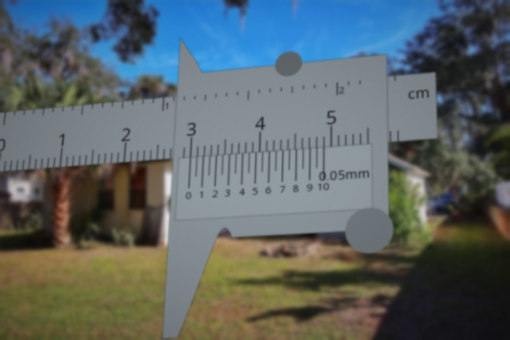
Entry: 30.0; mm
